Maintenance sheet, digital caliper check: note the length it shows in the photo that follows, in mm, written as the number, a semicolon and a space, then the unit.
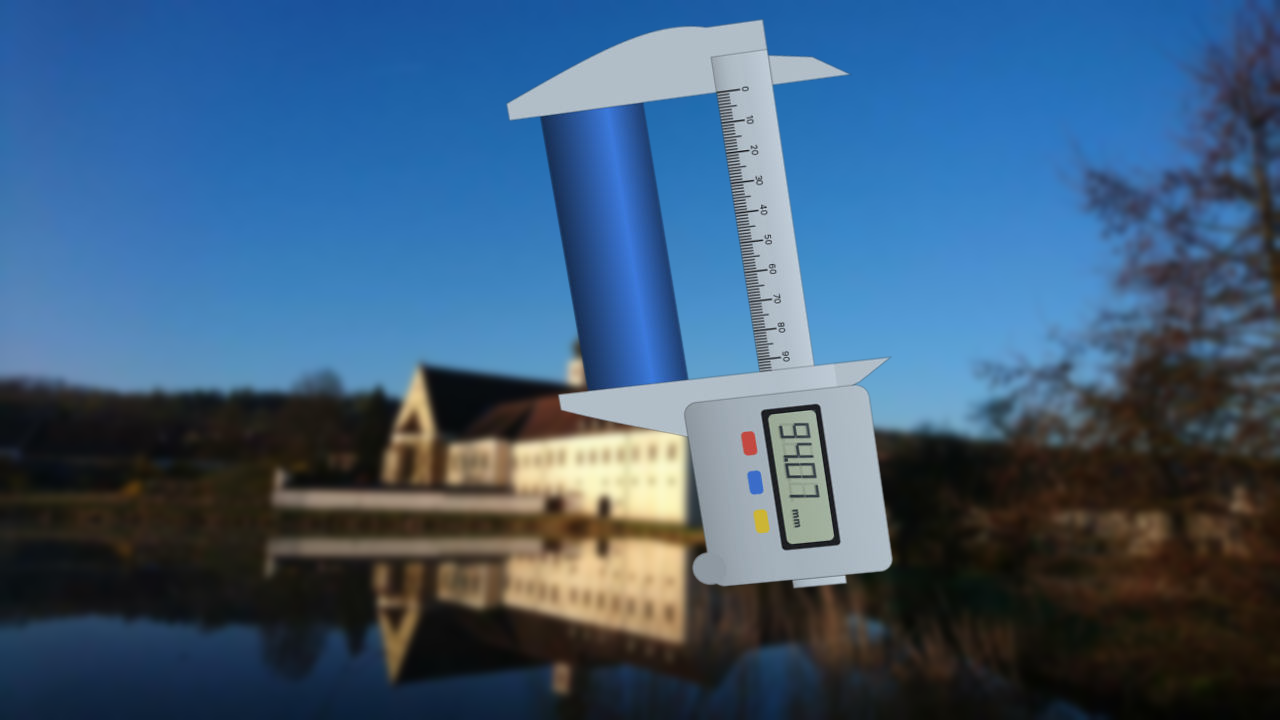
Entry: 94.07; mm
